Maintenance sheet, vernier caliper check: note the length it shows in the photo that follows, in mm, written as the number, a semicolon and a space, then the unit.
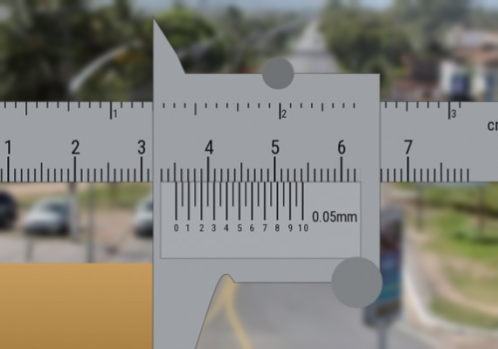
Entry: 35.2; mm
